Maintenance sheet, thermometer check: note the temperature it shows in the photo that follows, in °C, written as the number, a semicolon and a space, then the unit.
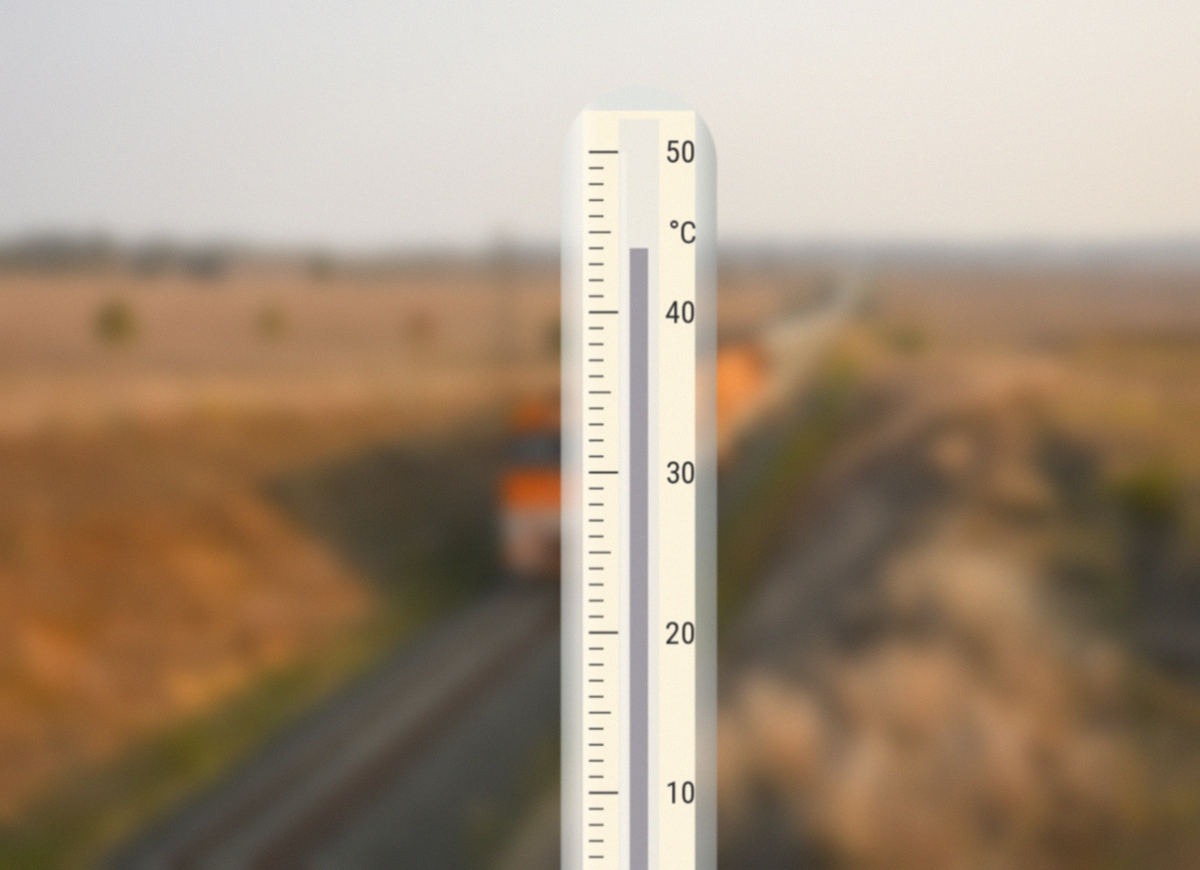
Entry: 44; °C
